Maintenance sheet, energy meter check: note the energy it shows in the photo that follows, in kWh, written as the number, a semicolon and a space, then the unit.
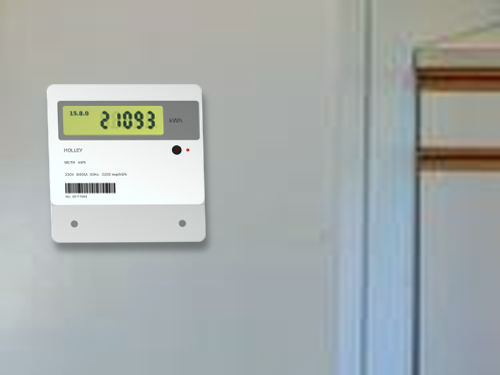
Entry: 21093; kWh
